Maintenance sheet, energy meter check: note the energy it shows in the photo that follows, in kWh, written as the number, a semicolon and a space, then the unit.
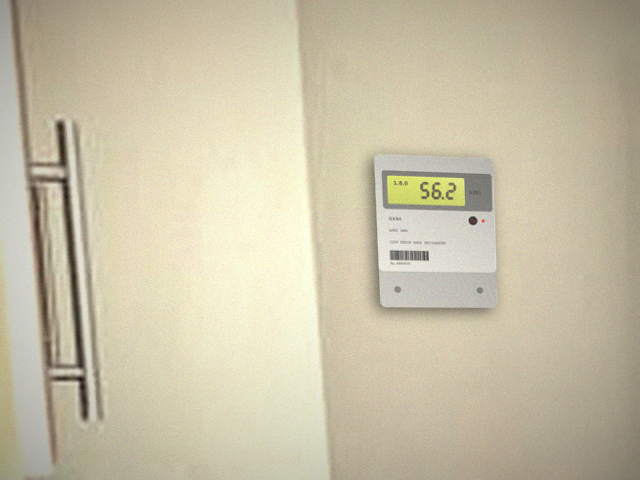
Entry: 56.2; kWh
